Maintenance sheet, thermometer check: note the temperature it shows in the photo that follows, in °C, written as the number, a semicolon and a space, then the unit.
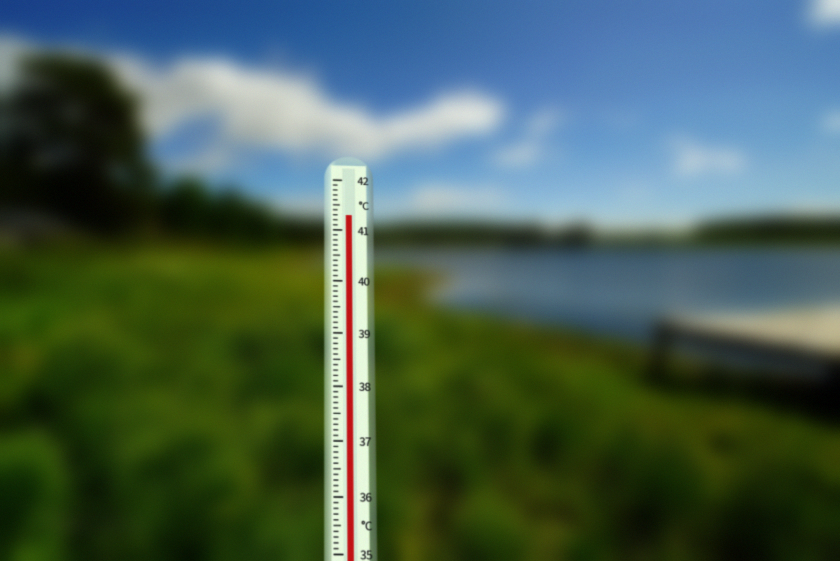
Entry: 41.3; °C
